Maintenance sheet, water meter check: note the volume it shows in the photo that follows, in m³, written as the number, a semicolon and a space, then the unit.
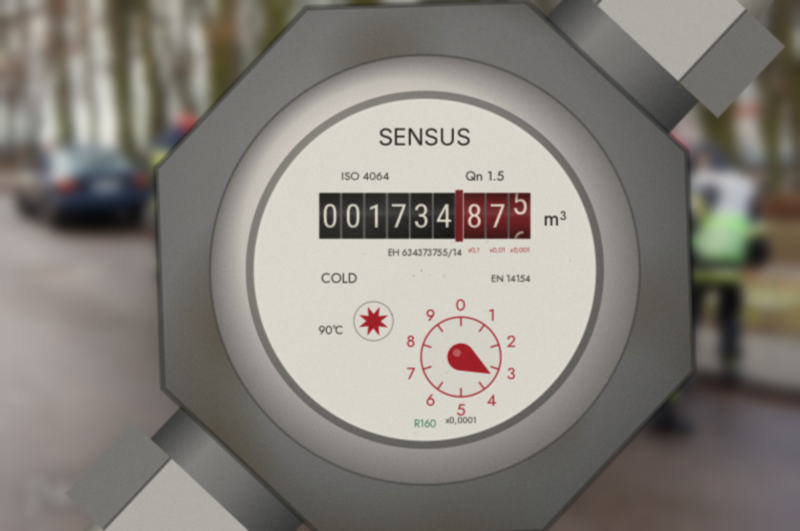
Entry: 1734.8753; m³
